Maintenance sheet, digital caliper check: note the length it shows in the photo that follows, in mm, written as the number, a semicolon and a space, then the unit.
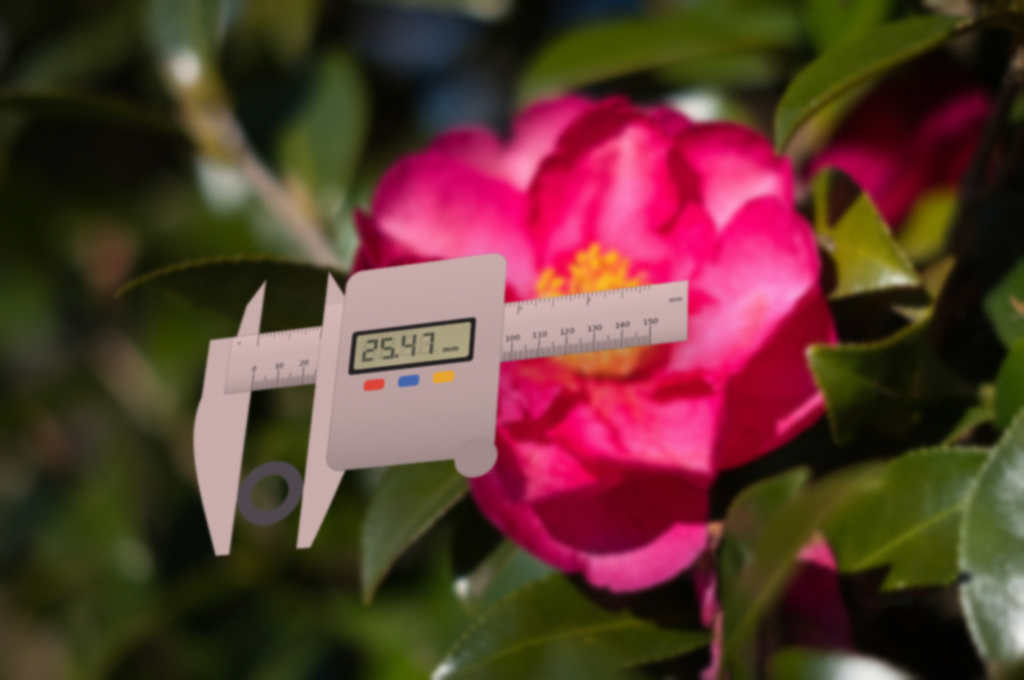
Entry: 25.47; mm
